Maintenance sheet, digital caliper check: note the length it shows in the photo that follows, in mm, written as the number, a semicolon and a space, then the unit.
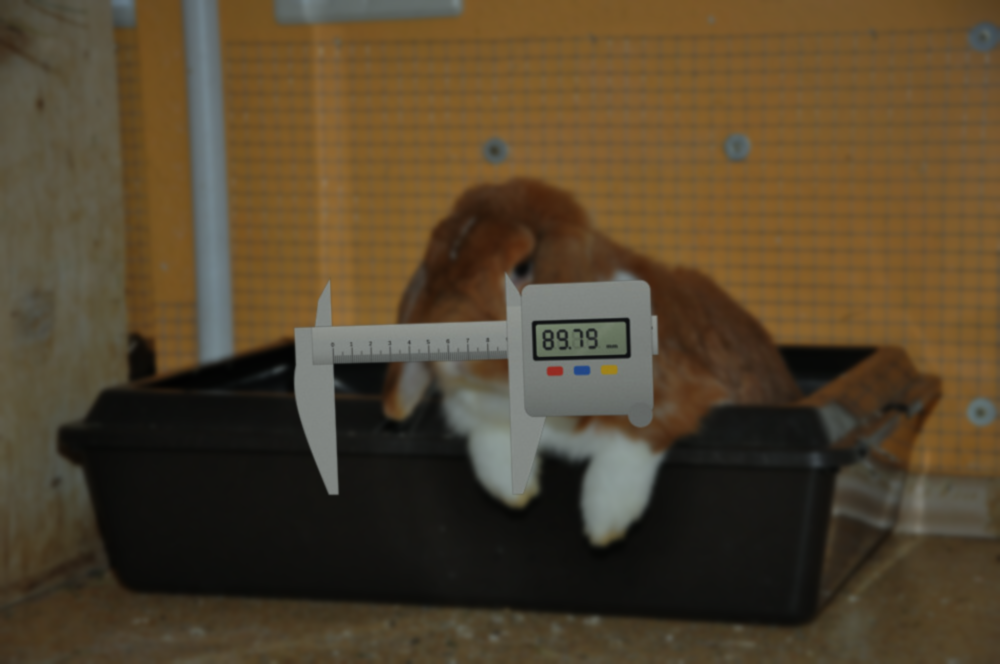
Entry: 89.79; mm
